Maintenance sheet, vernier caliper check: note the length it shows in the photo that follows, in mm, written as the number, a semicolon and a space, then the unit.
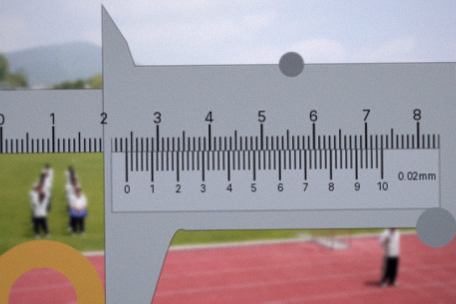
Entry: 24.0; mm
